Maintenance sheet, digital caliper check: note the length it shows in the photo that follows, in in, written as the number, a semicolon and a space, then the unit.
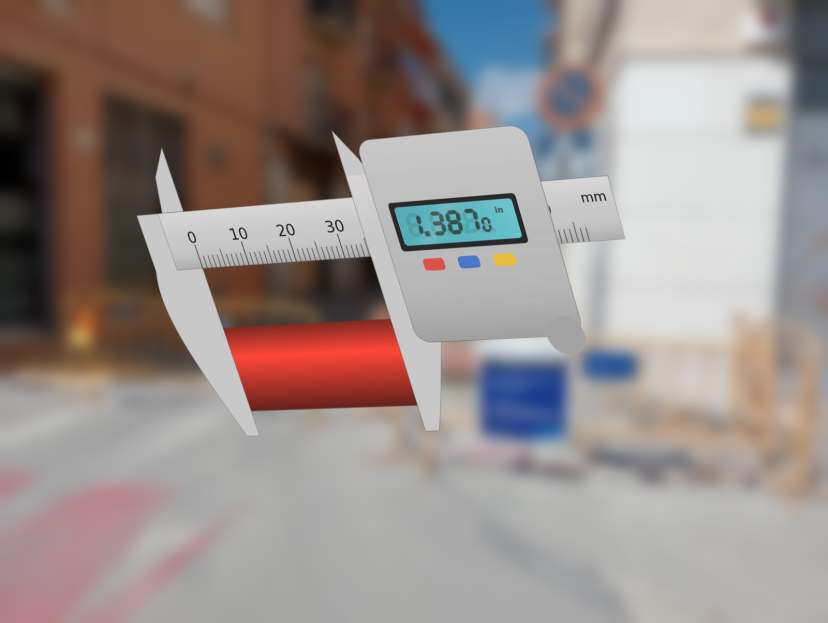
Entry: 1.3870; in
